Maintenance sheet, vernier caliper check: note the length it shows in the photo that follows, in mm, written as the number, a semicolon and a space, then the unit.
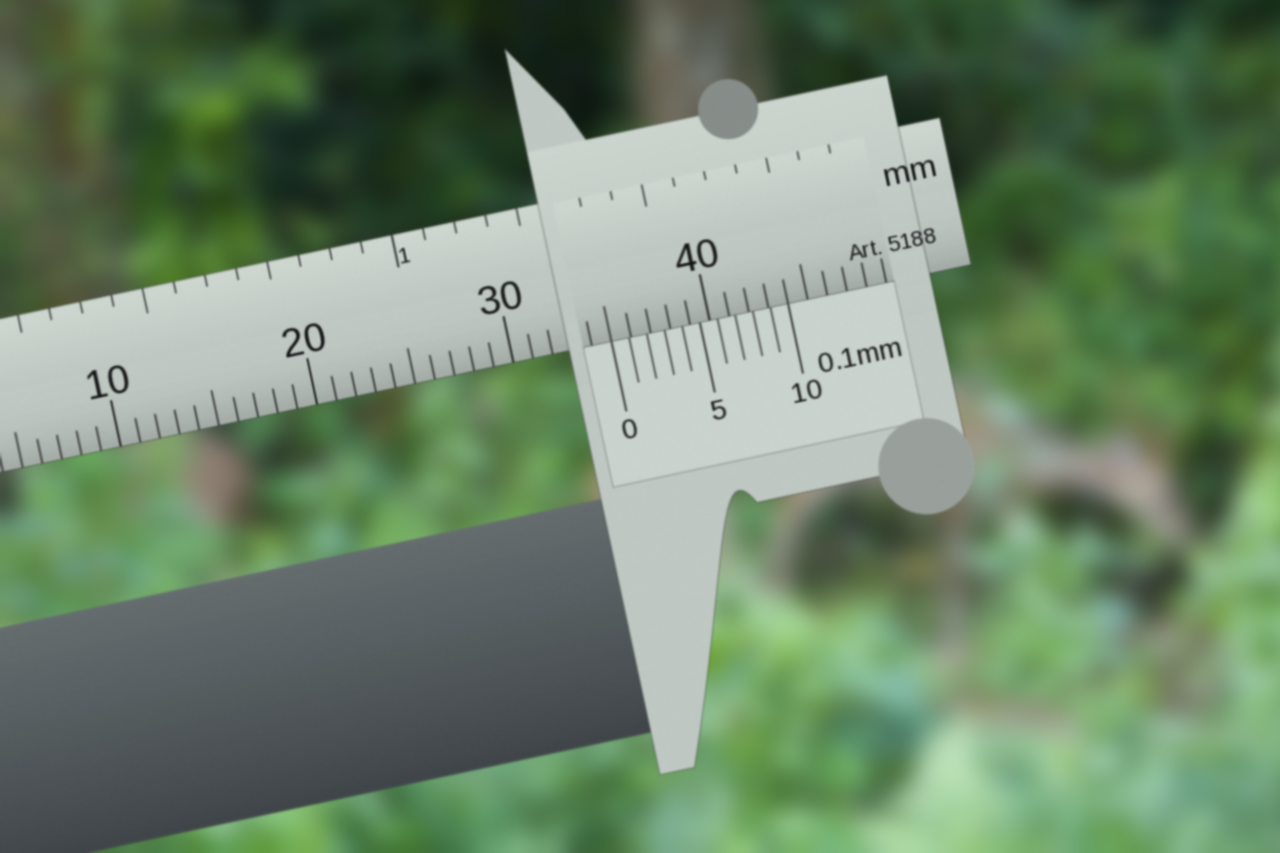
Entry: 35.0; mm
